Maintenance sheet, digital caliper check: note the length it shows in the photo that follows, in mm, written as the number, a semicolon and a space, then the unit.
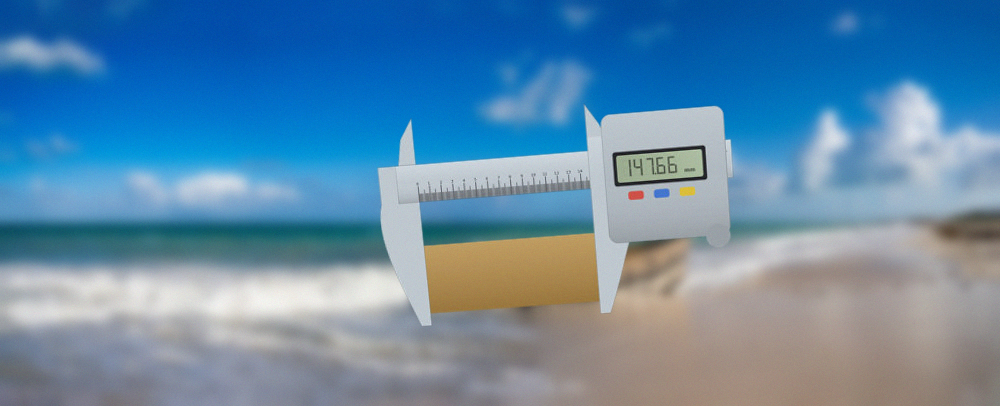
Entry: 147.66; mm
